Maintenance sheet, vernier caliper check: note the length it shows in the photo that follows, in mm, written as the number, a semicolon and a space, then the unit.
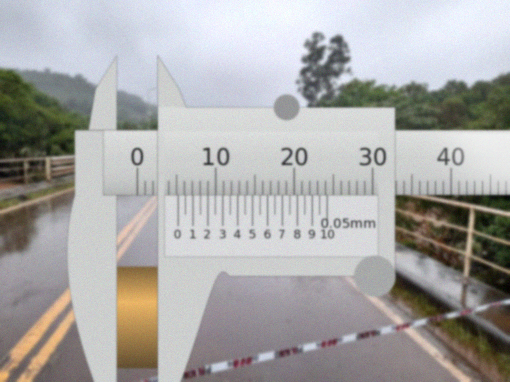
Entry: 5.2; mm
